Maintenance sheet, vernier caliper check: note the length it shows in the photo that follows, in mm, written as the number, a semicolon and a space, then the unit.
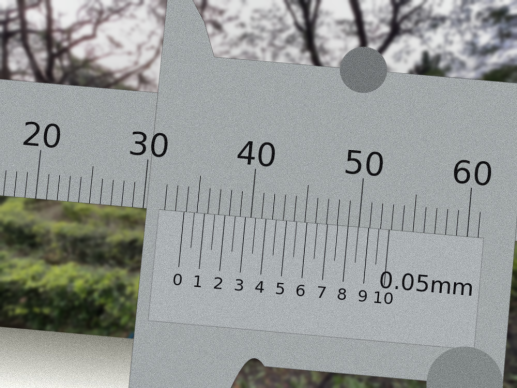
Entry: 33.8; mm
